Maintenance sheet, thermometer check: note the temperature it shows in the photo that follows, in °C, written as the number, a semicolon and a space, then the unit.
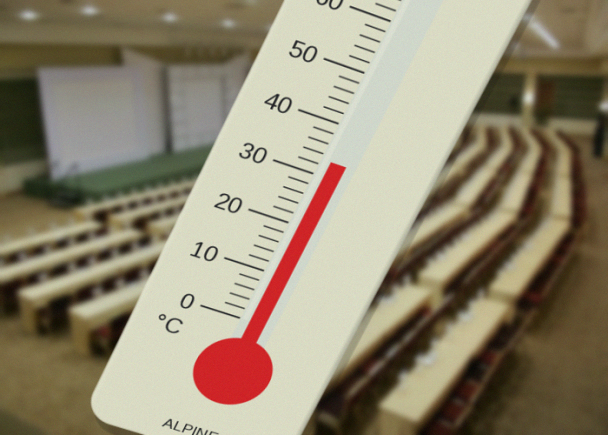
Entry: 33; °C
